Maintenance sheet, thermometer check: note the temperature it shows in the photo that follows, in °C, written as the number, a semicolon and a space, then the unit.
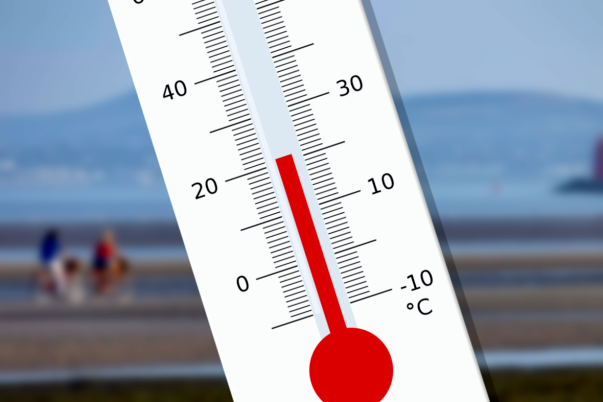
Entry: 21; °C
